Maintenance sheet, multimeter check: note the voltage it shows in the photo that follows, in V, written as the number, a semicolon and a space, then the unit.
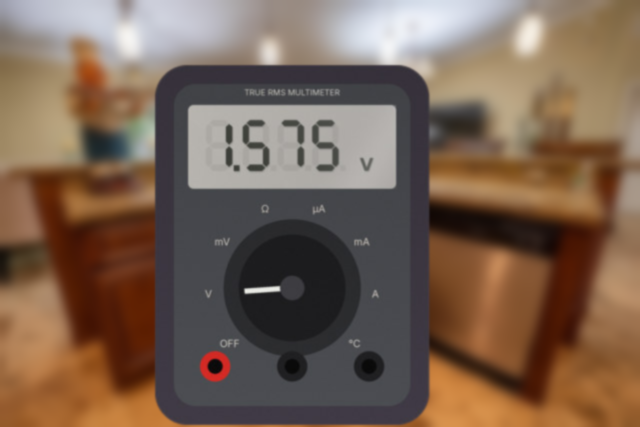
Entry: 1.575; V
